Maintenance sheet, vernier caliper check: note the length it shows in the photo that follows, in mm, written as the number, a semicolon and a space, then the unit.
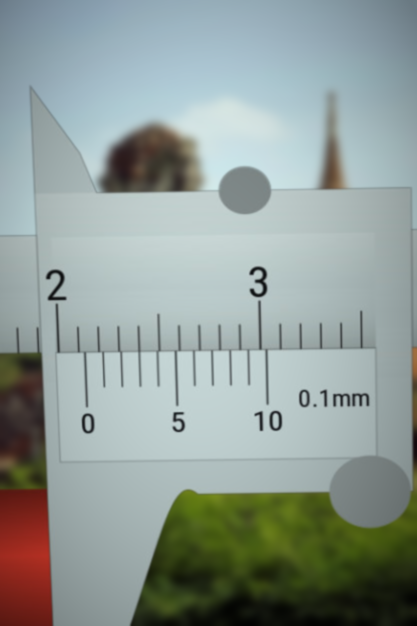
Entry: 21.3; mm
